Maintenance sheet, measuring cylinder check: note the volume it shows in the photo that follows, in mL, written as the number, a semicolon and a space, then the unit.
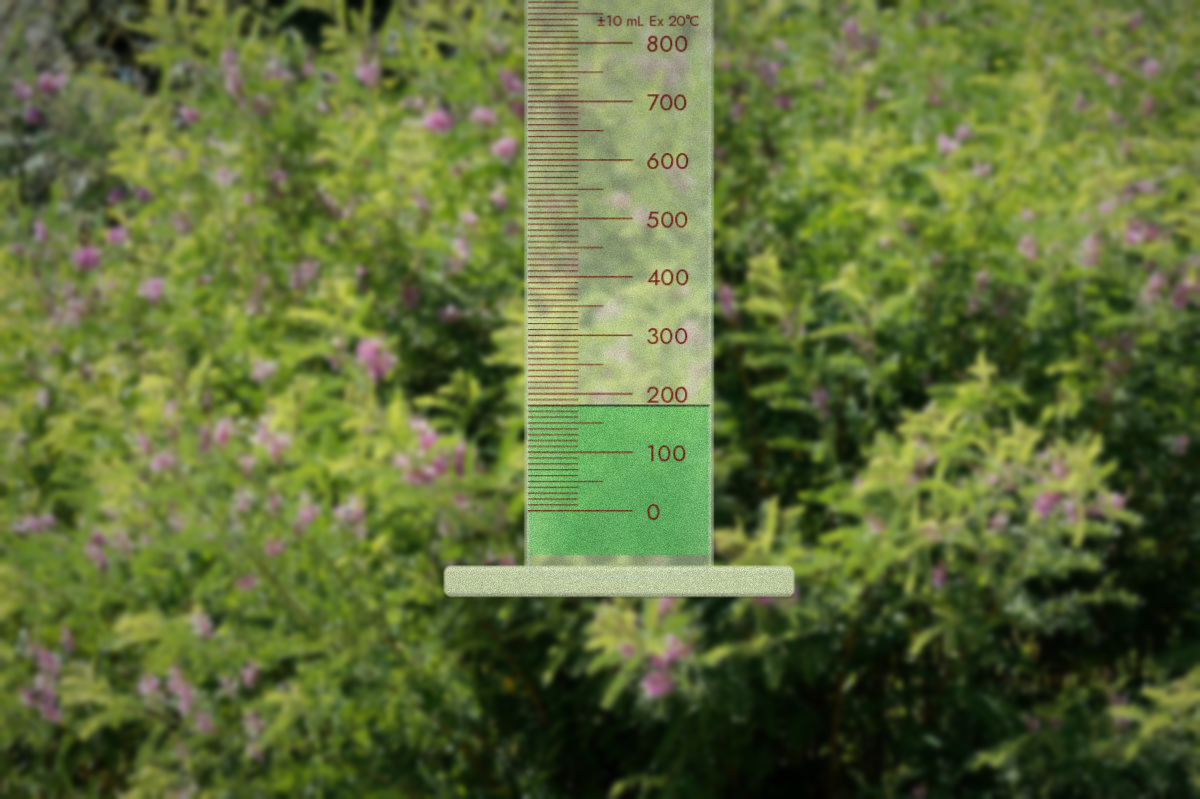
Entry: 180; mL
